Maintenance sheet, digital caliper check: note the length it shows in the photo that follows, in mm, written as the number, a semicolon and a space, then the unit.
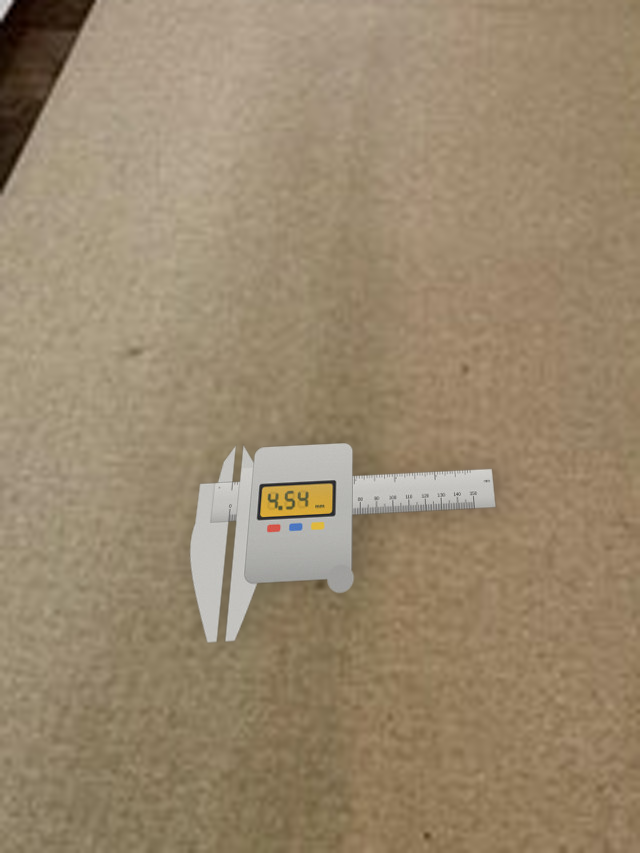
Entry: 4.54; mm
